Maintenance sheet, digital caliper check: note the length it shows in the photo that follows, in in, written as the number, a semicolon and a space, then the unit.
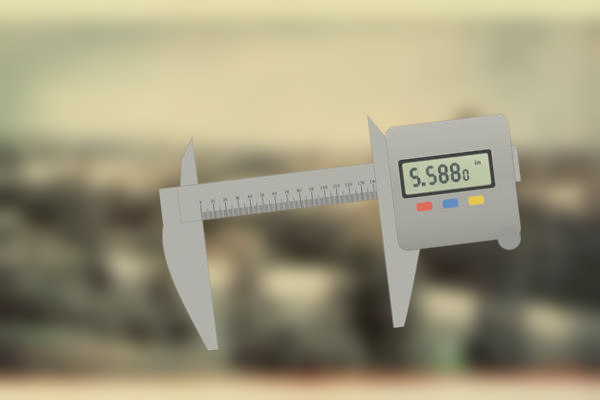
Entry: 5.5880; in
